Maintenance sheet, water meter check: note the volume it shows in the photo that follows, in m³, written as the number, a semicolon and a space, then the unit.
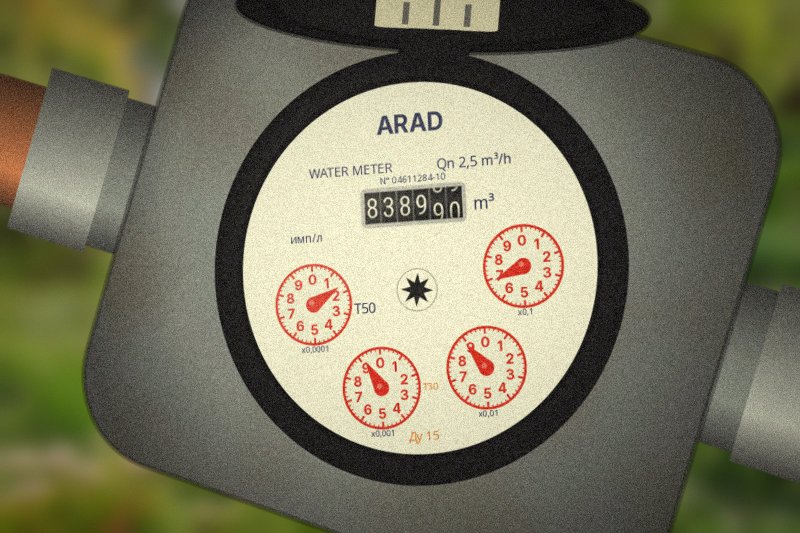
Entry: 838989.6891; m³
